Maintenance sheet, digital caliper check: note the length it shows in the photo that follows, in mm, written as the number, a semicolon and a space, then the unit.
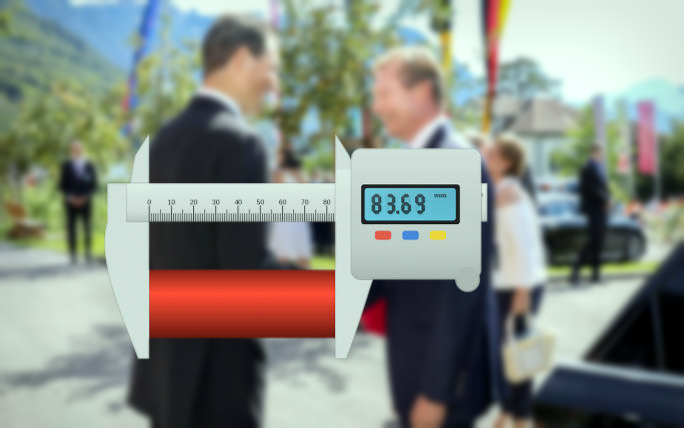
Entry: 83.69; mm
